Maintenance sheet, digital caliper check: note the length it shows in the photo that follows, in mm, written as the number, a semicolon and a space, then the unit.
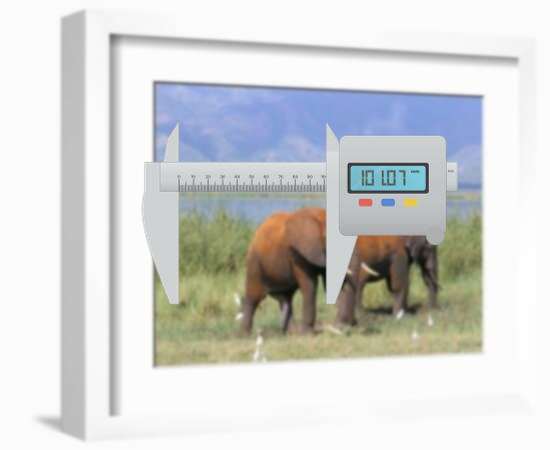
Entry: 101.07; mm
